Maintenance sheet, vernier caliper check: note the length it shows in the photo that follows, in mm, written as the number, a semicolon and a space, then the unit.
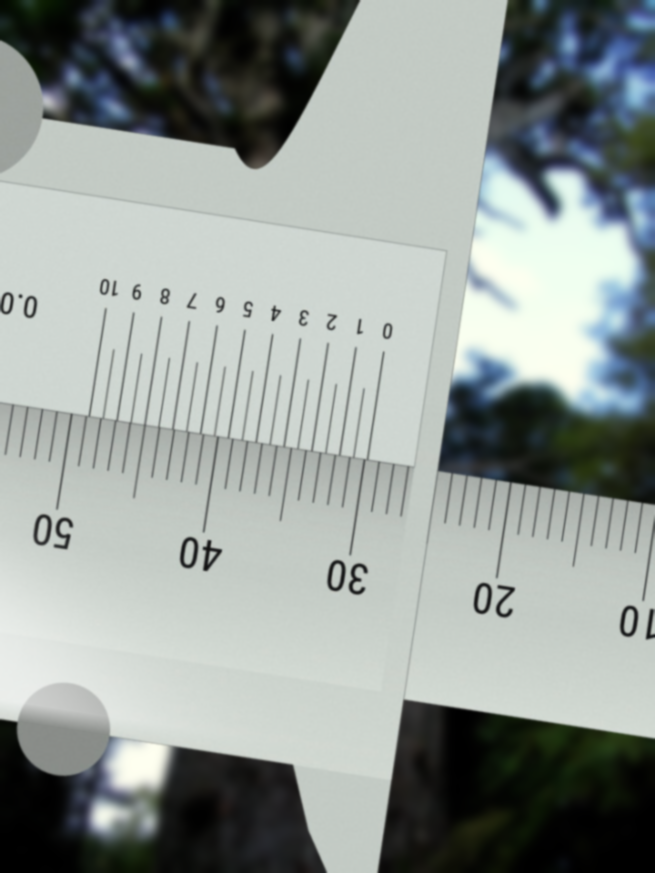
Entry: 29.8; mm
